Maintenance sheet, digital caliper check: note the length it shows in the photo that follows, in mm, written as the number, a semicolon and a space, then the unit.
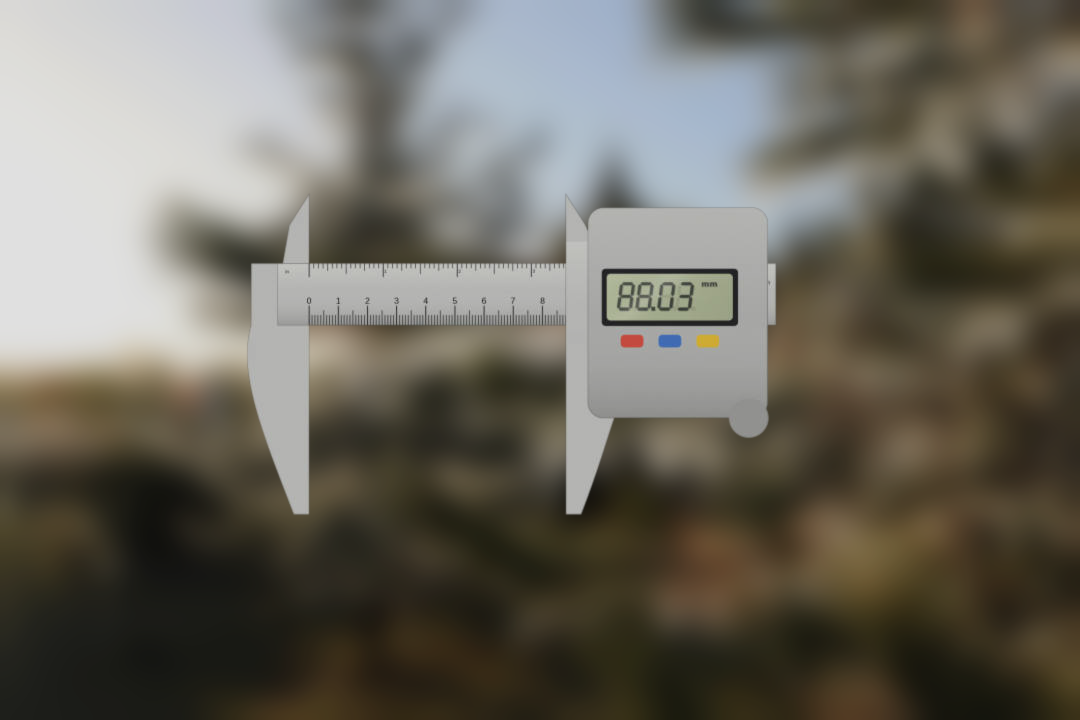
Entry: 88.03; mm
